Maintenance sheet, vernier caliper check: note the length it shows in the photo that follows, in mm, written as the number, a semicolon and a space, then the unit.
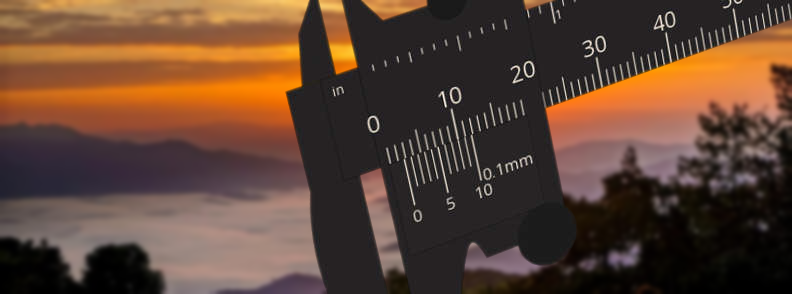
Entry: 2.8; mm
